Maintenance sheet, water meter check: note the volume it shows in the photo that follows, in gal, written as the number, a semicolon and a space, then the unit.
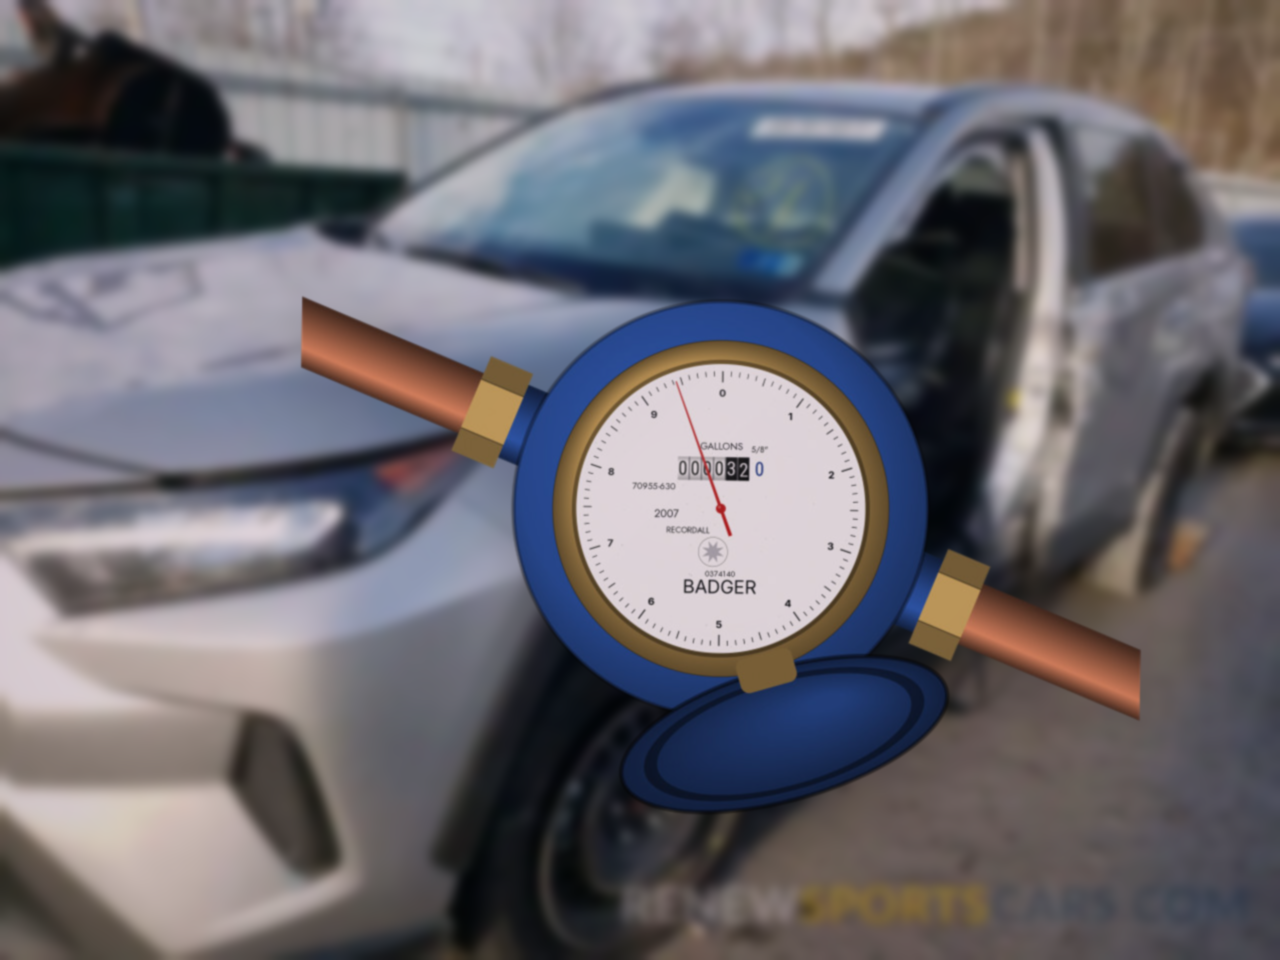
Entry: 319.4; gal
